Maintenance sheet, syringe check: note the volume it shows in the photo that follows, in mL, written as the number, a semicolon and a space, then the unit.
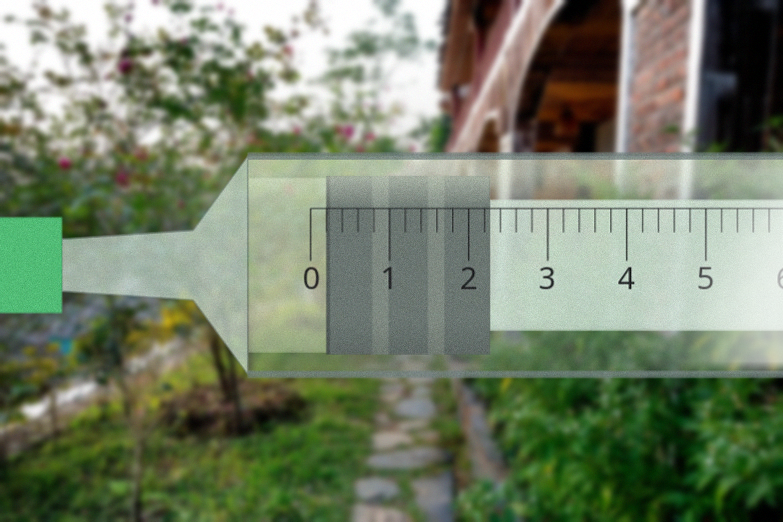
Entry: 0.2; mL
